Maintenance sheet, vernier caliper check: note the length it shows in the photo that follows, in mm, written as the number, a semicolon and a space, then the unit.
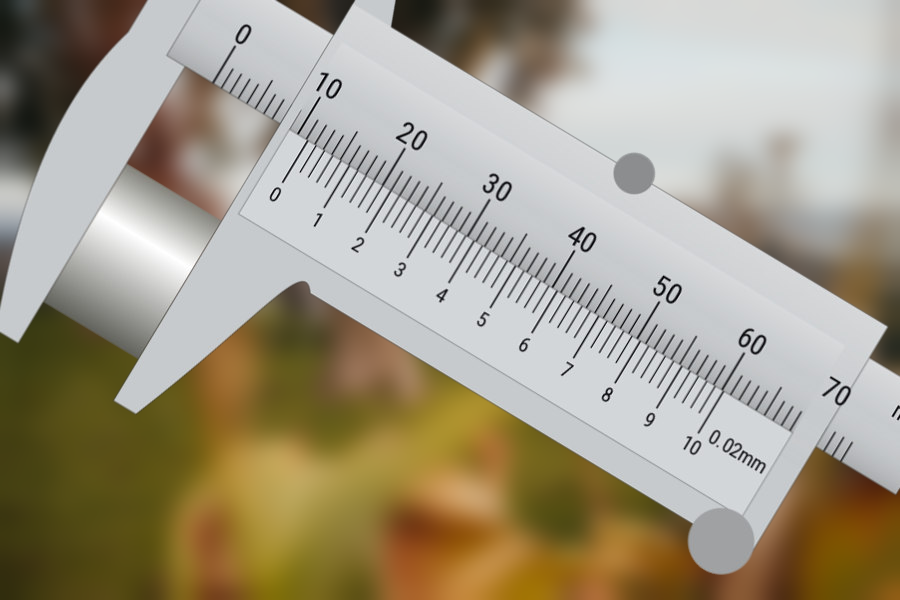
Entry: 11.2; mm
